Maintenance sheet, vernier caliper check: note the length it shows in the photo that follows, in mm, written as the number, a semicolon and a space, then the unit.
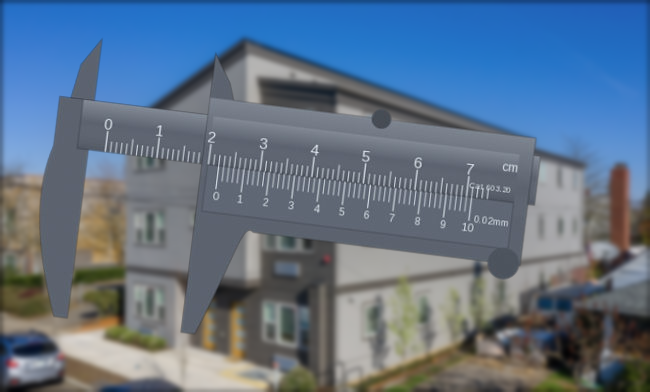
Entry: 22.0; mm
